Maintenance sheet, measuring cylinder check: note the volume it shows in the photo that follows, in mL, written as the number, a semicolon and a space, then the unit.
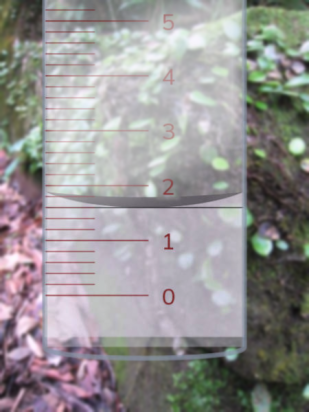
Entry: 1.6; mL
